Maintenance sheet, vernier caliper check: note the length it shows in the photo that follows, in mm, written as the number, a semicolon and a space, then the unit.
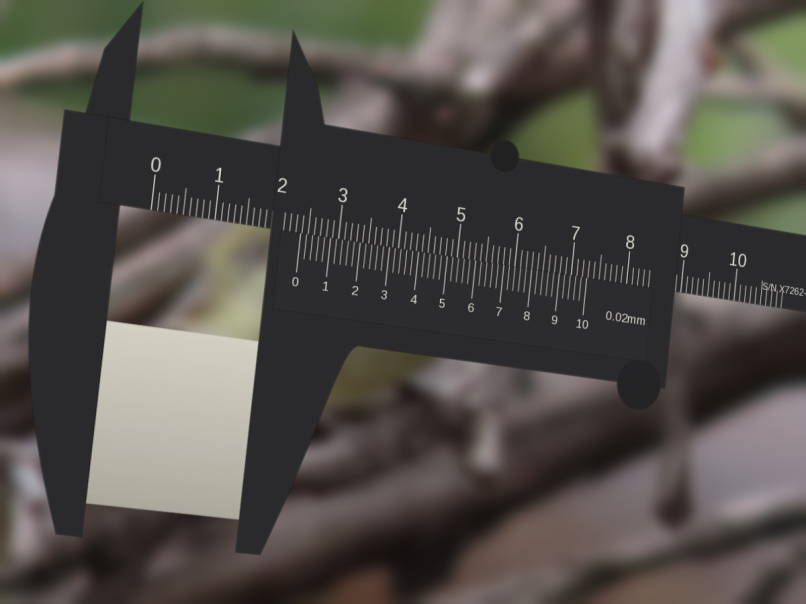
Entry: 23.8; mm
